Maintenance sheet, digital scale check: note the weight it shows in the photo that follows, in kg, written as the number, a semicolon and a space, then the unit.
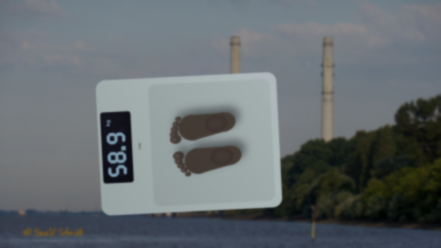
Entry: 58.9; kg
